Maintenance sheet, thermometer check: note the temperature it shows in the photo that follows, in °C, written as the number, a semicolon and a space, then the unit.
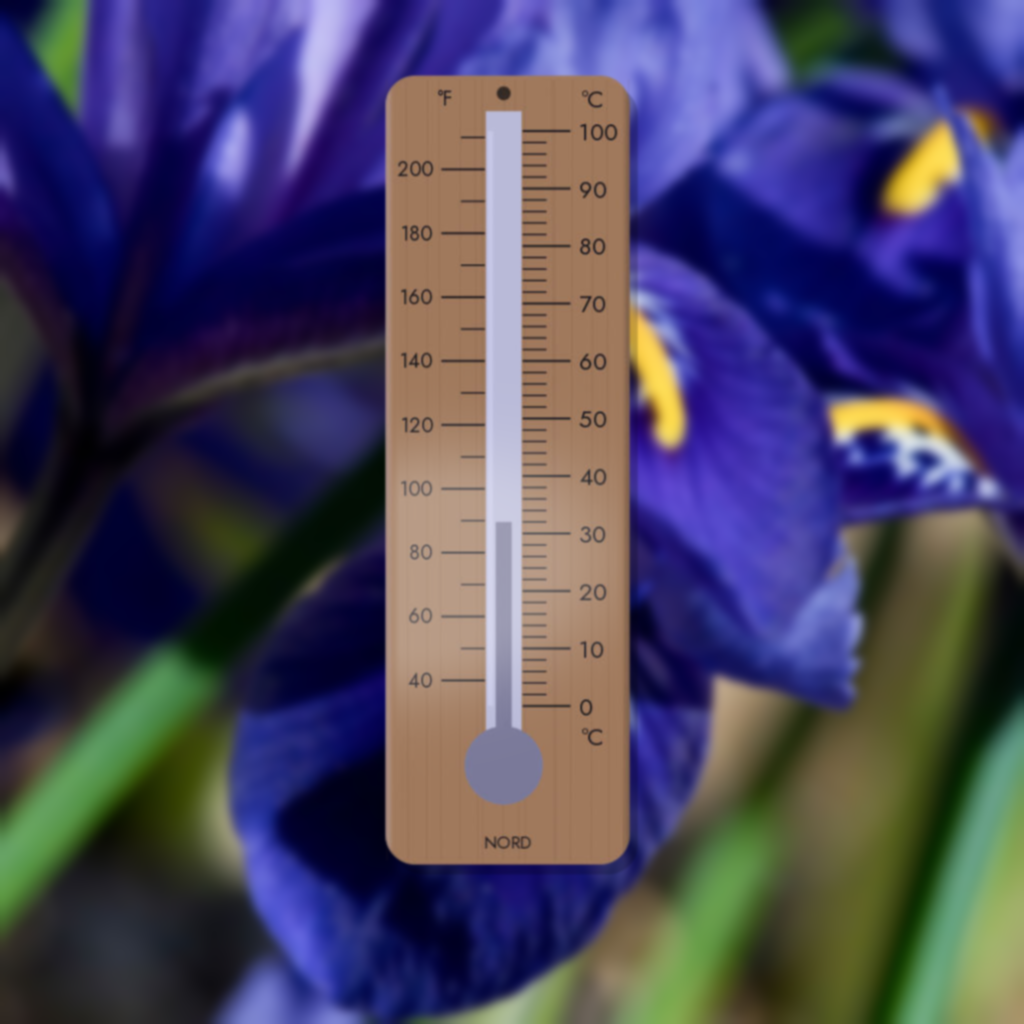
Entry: 32; °C
